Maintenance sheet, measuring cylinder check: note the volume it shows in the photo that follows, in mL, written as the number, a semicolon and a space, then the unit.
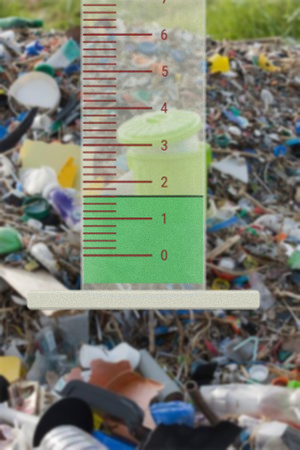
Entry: 1.6; mL
